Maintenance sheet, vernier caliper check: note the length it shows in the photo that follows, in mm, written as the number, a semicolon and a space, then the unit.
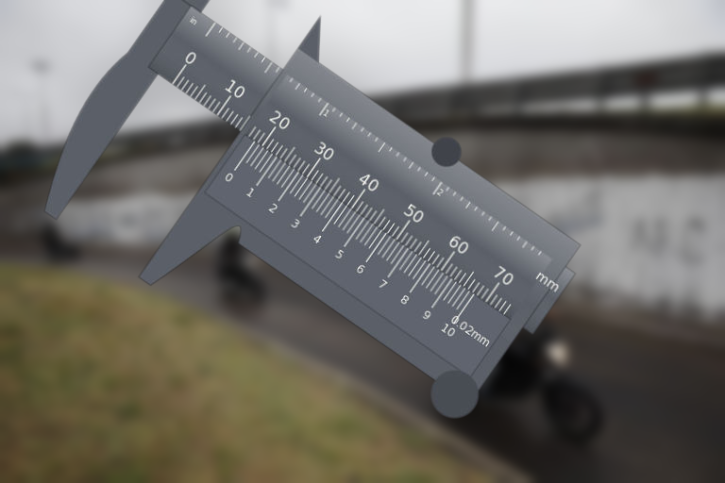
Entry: 18.4; mm
